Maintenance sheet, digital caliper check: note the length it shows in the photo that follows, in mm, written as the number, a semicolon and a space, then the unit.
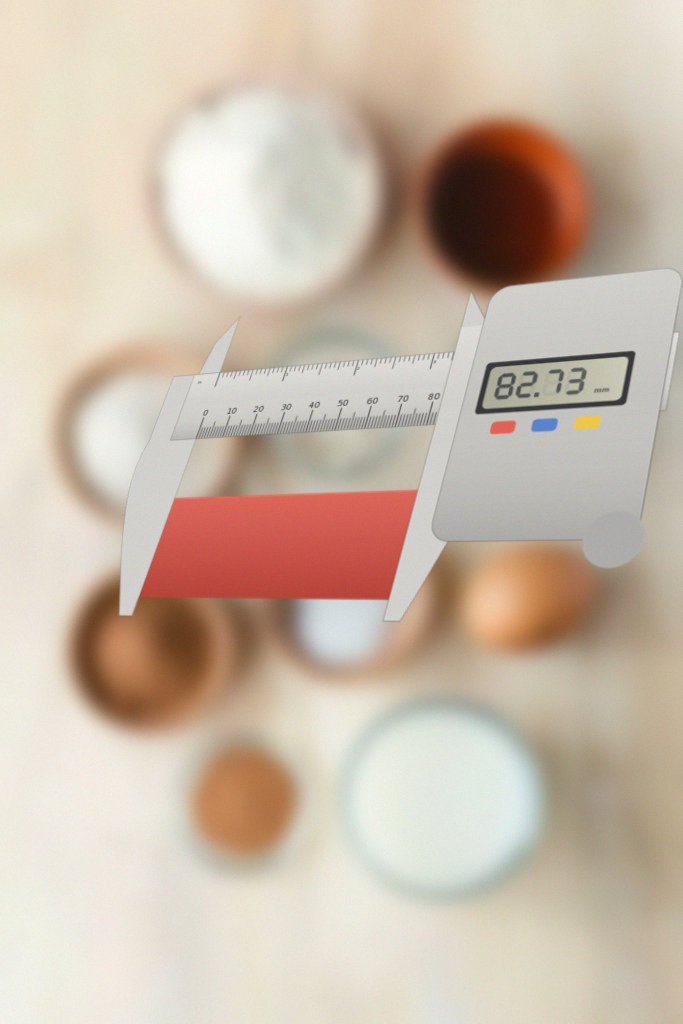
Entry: 82.73; mm
